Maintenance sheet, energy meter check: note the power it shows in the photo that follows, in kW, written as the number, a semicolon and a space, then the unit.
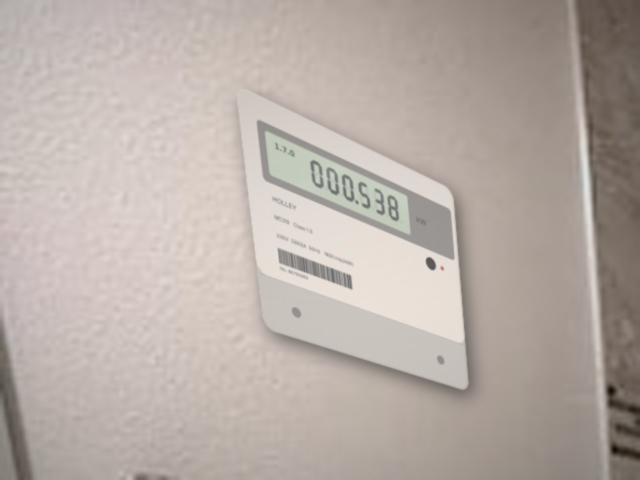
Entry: 0.538; kW
